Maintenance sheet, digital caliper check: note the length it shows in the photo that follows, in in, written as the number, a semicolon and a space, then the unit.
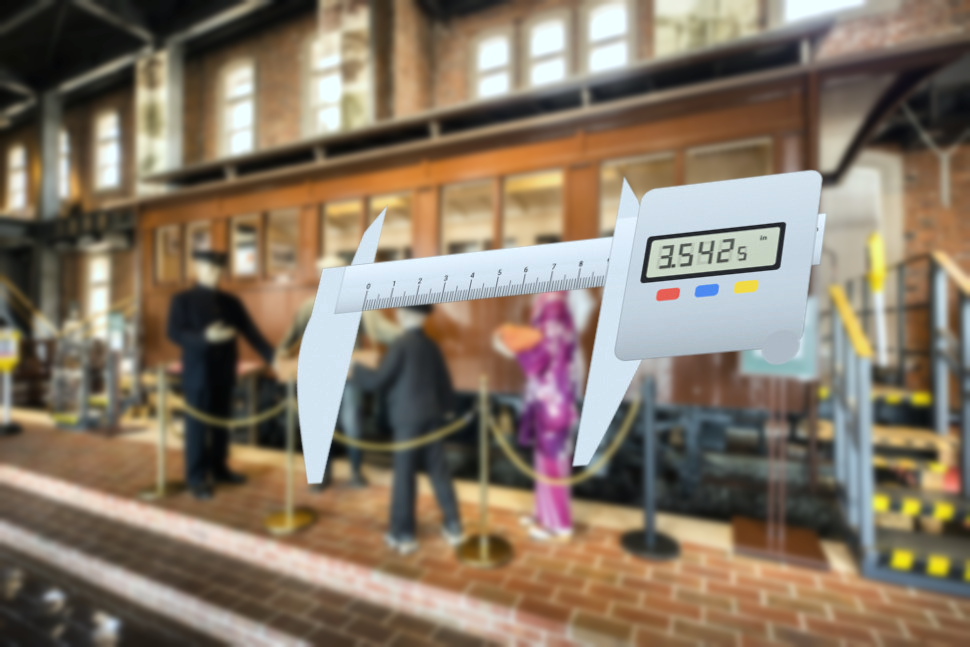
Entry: 3.5425; in
